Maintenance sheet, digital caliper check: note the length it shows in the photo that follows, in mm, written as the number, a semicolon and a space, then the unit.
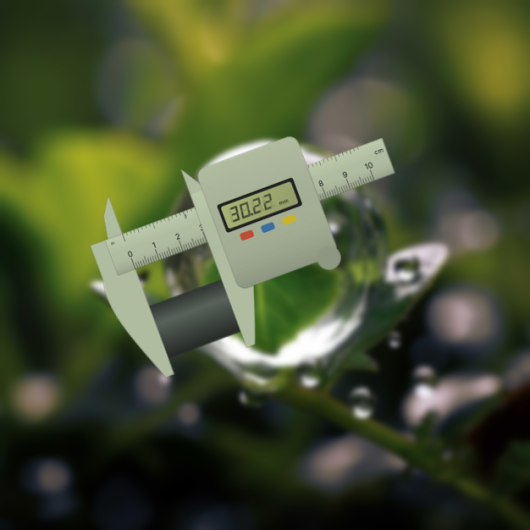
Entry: 30.22; mm
